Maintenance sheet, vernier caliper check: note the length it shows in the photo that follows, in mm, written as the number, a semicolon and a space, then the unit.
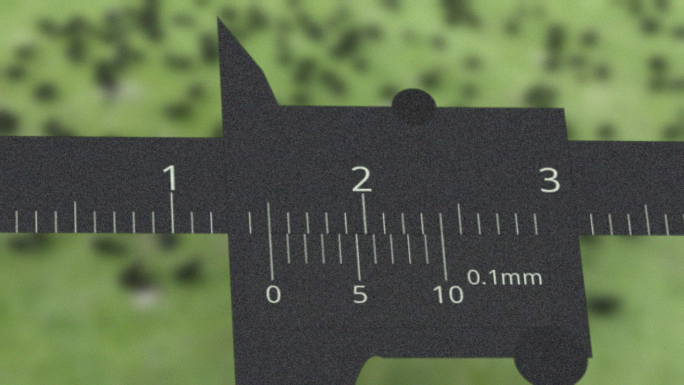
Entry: 15.0; mm
